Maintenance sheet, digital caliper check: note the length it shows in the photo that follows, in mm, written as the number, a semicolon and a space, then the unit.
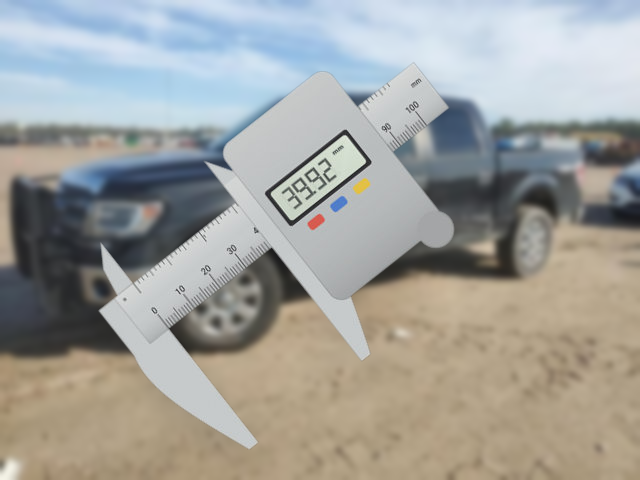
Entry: 39.92; mm
